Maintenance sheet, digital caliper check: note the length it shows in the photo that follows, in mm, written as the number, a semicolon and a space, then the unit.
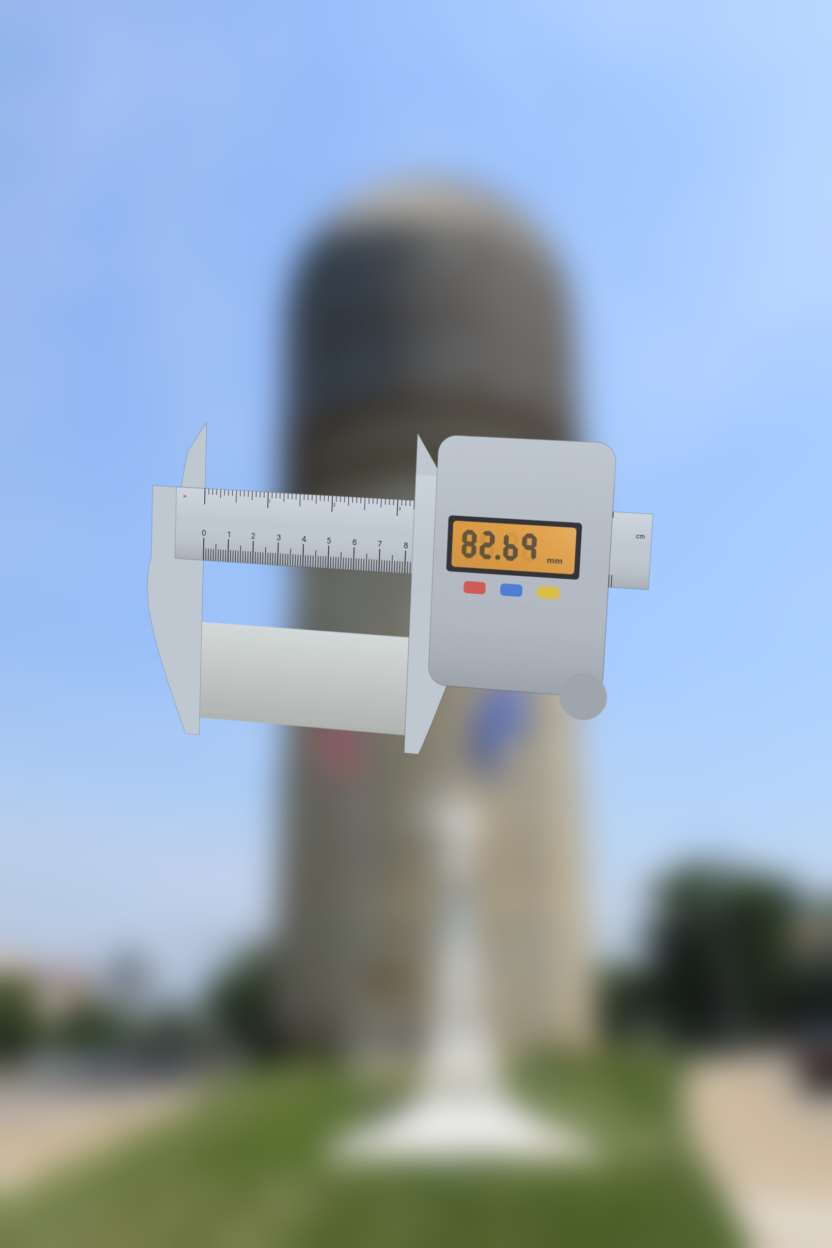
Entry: 82.69; mm
